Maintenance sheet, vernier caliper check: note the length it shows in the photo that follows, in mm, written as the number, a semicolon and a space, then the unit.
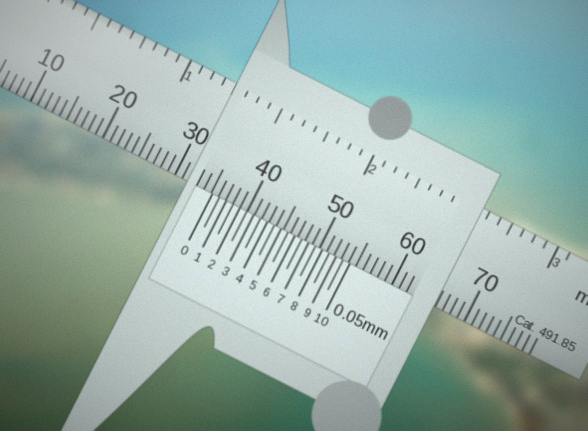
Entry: 35.2; mm
